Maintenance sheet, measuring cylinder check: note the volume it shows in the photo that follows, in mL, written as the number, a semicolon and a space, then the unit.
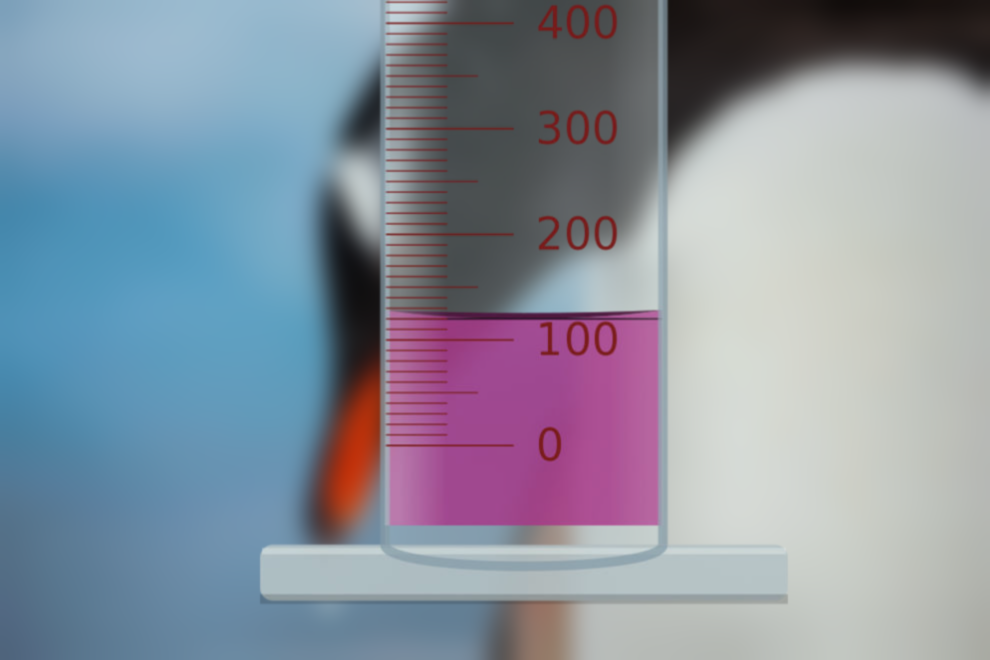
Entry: 120; mL
